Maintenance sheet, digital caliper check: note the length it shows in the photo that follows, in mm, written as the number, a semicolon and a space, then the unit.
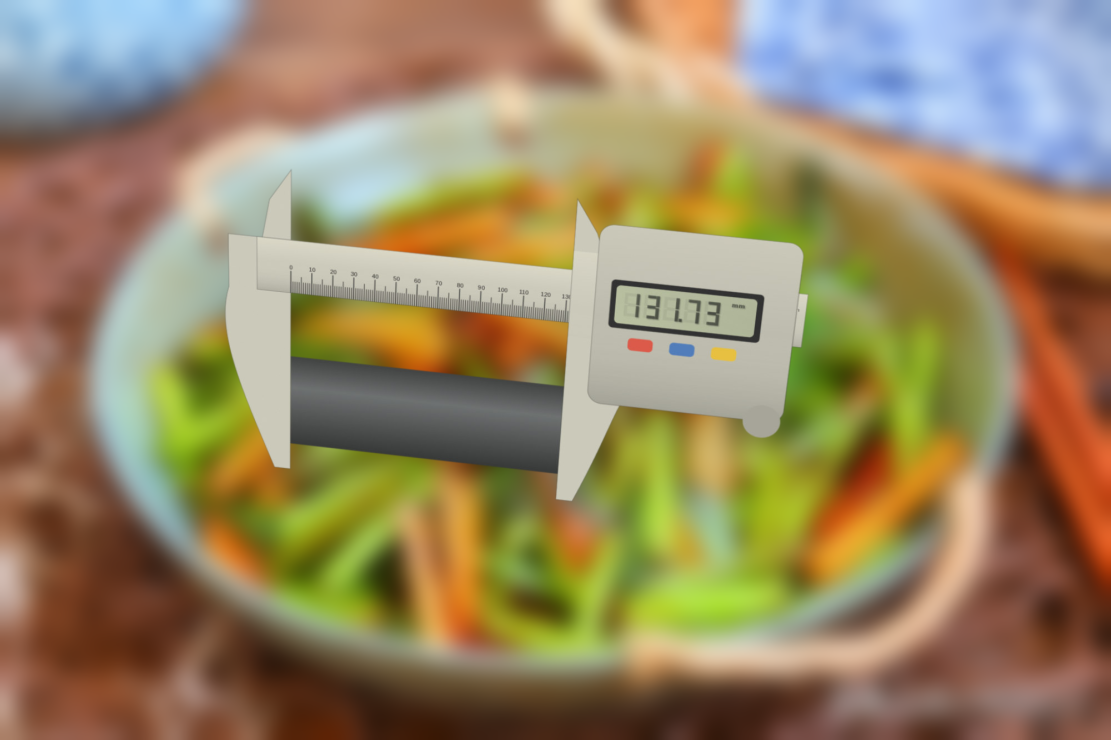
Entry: 131.73; mm
